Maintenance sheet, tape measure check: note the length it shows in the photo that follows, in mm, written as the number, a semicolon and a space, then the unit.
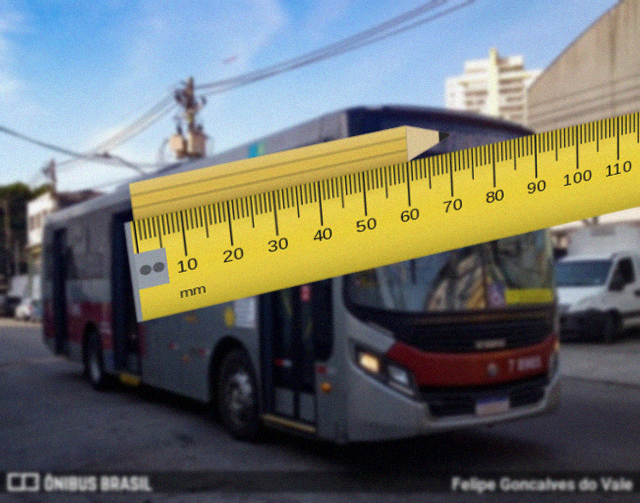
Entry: 70; mm
